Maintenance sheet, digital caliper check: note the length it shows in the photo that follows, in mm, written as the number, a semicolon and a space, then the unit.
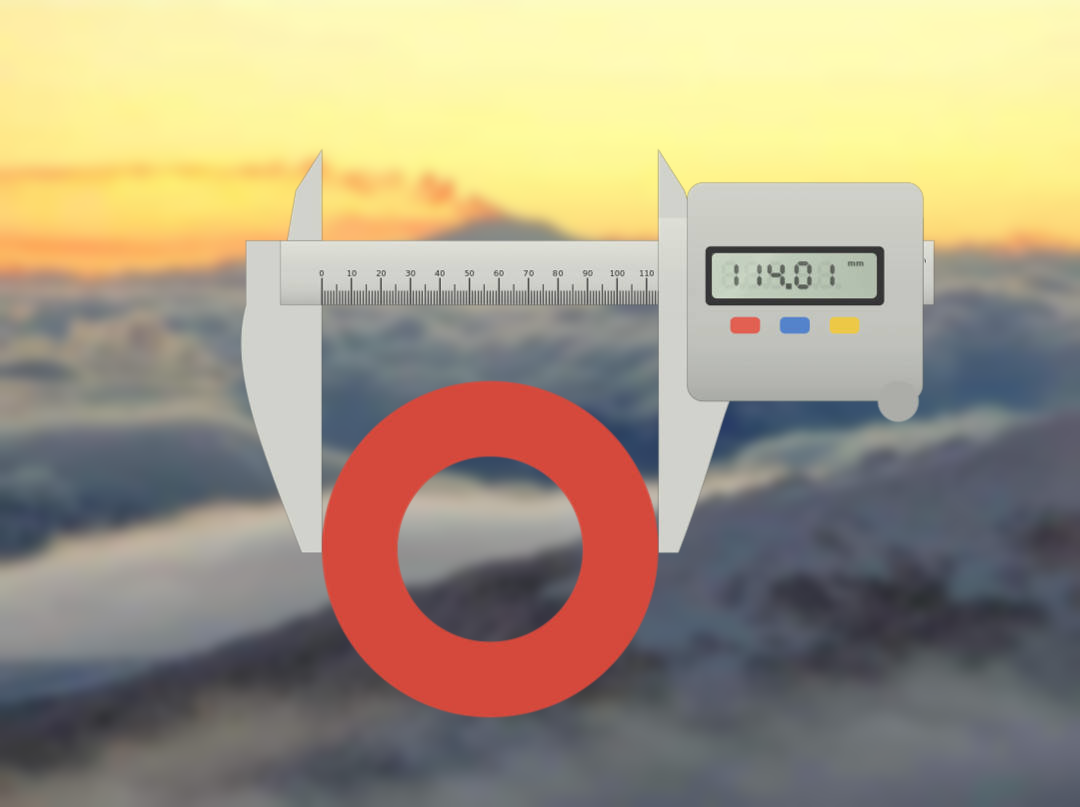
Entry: 114.01; mm
